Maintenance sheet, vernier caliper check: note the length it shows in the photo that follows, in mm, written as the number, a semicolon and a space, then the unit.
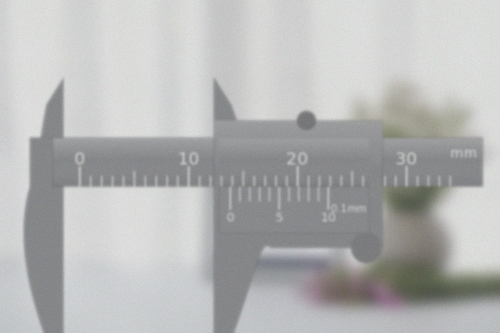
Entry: 13.8; mm
